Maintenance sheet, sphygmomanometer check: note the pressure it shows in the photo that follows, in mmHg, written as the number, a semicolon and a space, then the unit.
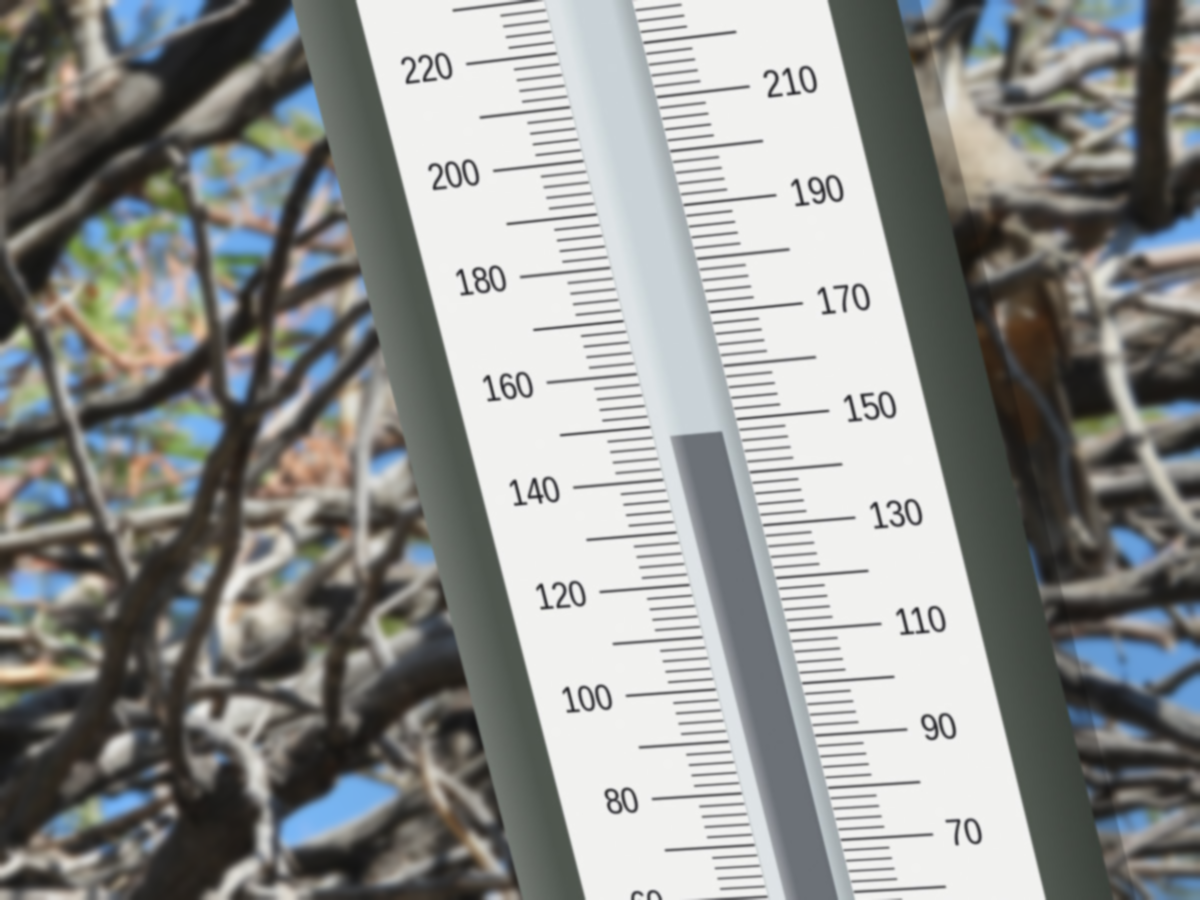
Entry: 148; mmHg
